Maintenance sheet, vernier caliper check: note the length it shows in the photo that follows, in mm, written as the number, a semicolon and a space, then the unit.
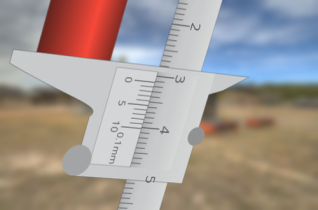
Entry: 31.2; mm
